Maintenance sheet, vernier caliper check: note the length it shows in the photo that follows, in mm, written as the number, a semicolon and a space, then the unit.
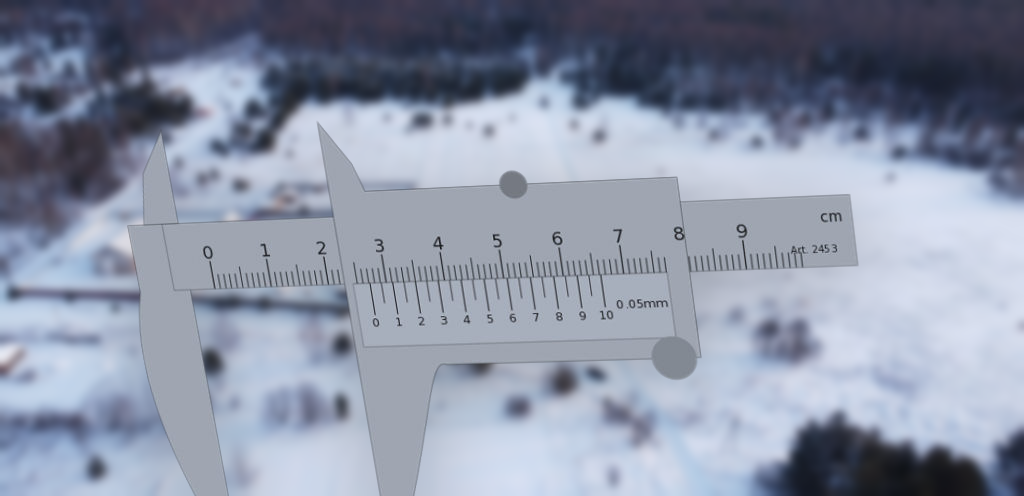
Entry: 27.2; mm
